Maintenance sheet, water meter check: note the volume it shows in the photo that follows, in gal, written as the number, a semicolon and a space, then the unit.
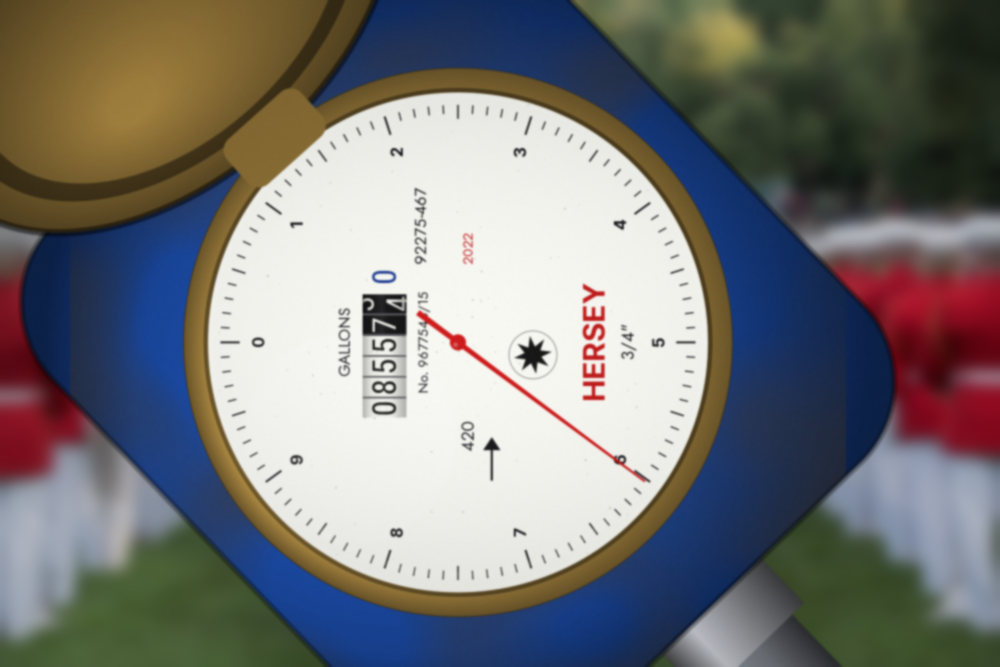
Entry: 855736.0; gal
